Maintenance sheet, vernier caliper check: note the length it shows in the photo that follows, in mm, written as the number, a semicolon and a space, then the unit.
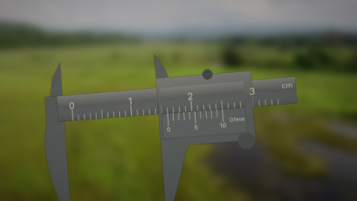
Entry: 16.0; mm
